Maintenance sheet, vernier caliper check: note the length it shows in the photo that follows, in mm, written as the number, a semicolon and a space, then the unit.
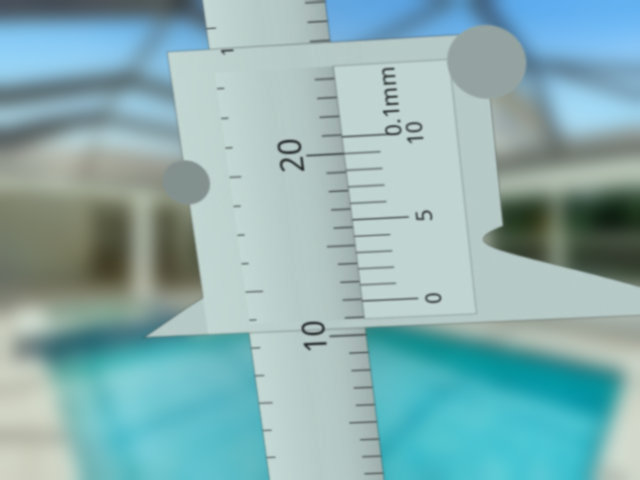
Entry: 11.9; mm
